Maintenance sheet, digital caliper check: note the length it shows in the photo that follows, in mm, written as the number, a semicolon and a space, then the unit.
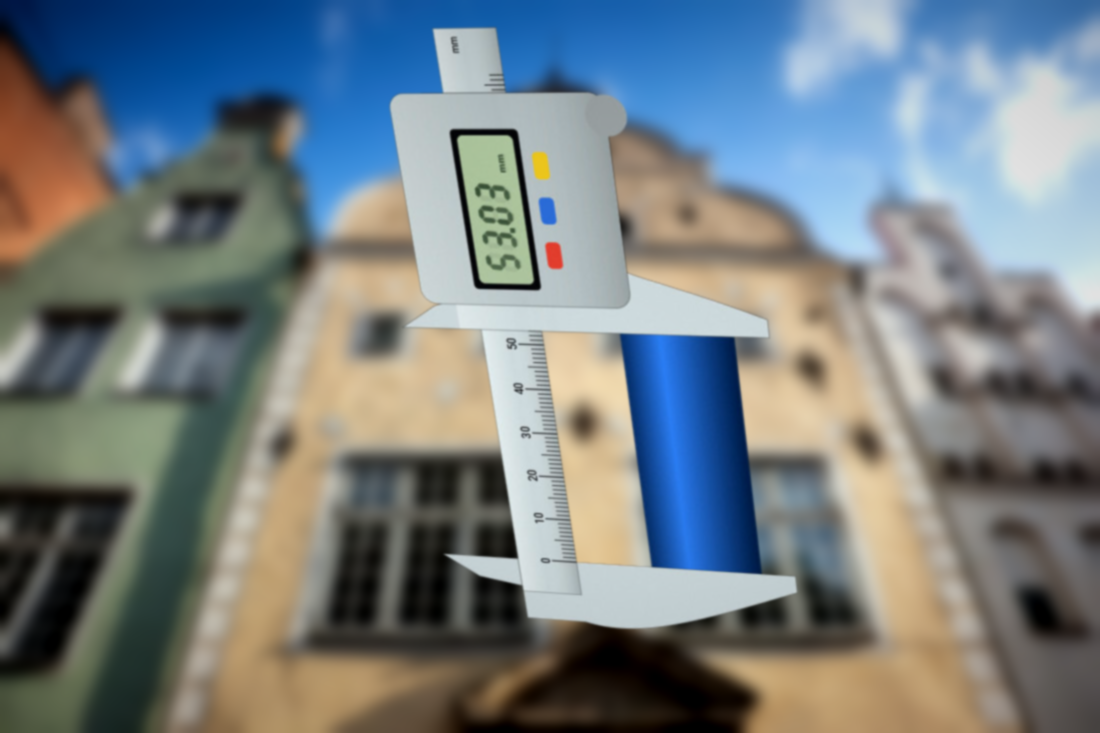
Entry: 53.03; mm
